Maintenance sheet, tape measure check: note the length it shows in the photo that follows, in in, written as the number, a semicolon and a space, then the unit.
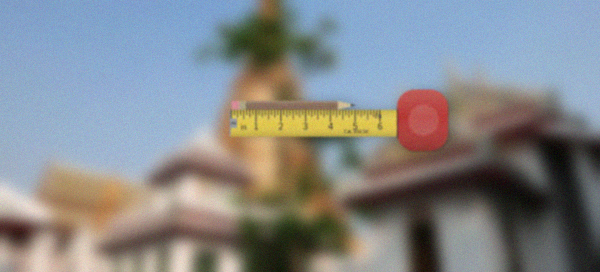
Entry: 5; in
